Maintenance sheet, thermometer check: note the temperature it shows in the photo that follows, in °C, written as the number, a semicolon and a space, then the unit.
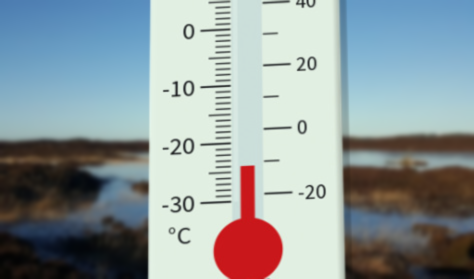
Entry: -24; °C
